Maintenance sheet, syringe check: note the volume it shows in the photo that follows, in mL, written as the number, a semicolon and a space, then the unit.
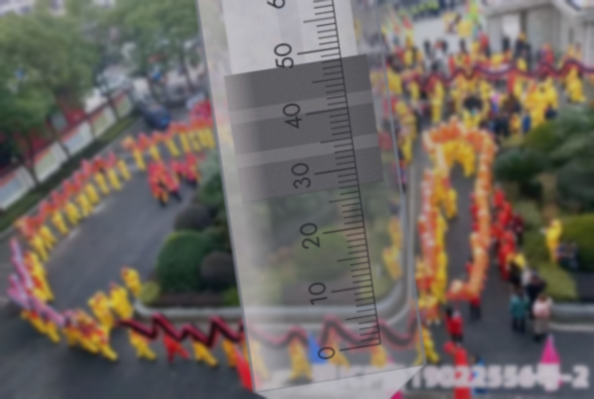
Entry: 27; mL
